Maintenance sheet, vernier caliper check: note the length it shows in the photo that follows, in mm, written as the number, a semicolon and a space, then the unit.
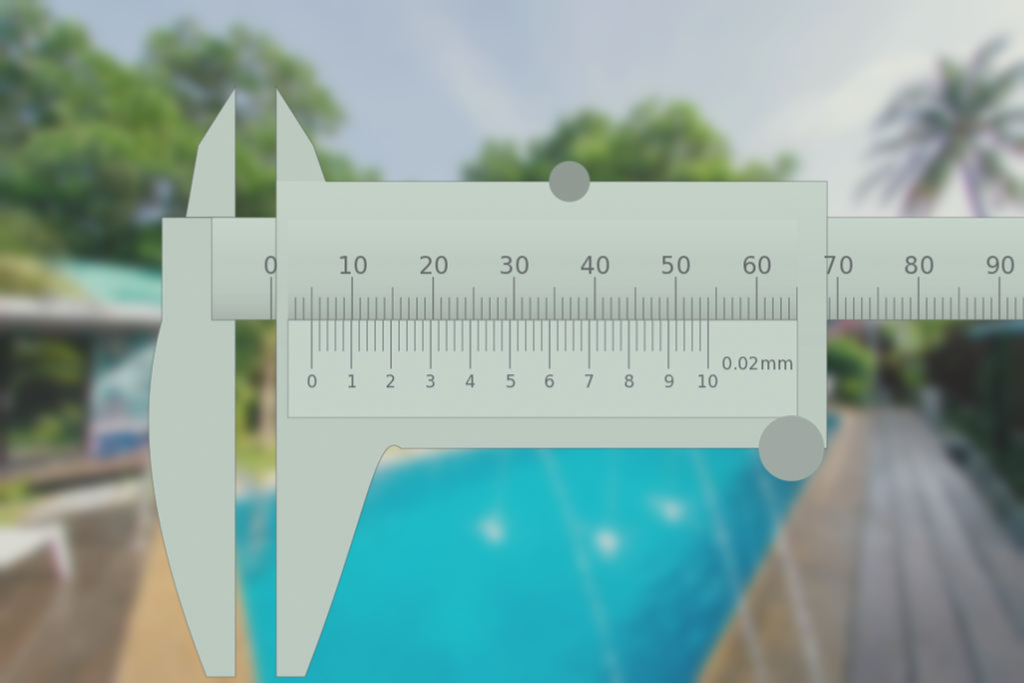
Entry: 5.0; mm
